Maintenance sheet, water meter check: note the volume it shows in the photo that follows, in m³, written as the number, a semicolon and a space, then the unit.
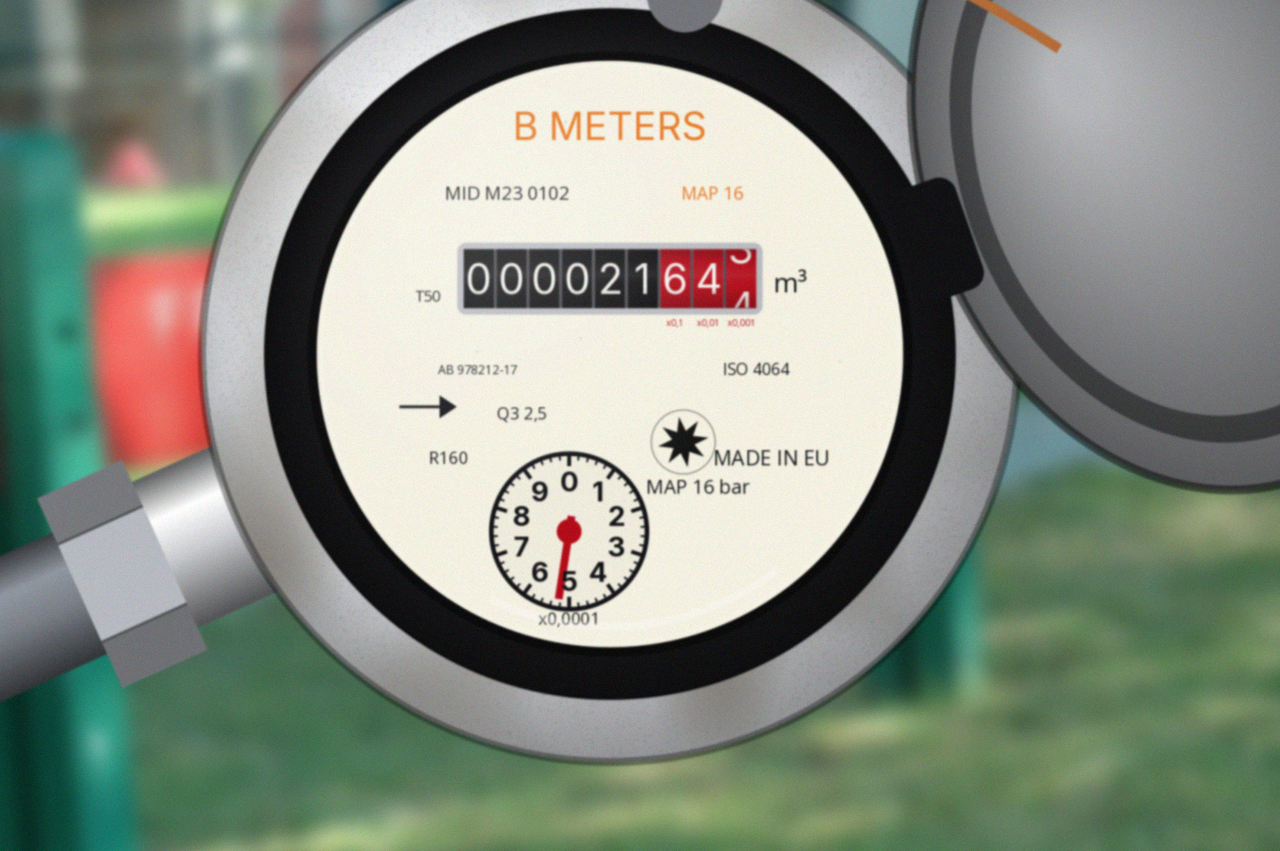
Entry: 21.6435; m³
